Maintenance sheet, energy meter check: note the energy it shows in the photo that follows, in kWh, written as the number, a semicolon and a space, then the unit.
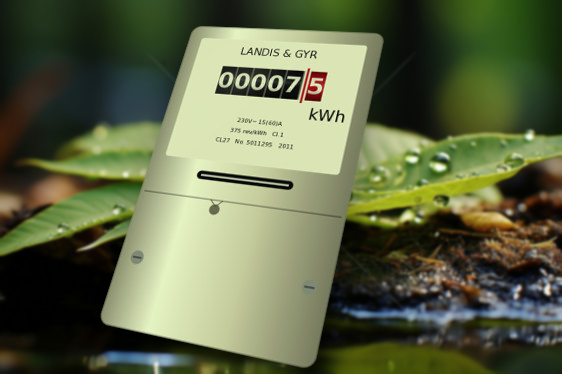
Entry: 7.5; kWh
